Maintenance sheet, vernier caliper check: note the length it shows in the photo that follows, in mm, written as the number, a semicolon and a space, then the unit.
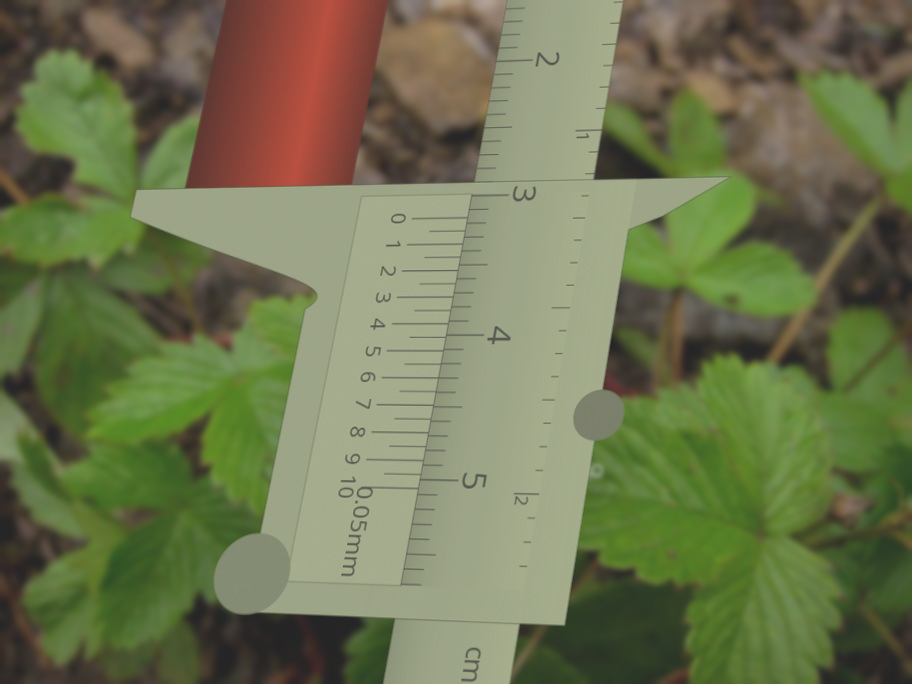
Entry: 31.6; mm
